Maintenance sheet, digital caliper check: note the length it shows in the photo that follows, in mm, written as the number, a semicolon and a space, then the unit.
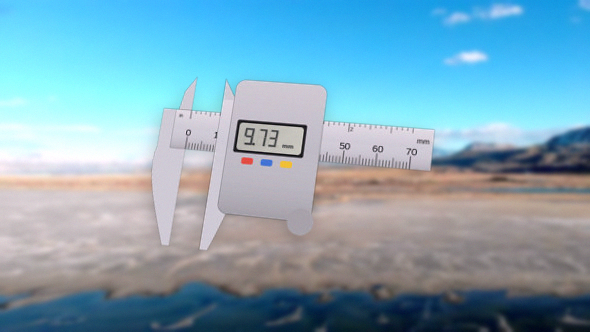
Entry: 9.73; mm
